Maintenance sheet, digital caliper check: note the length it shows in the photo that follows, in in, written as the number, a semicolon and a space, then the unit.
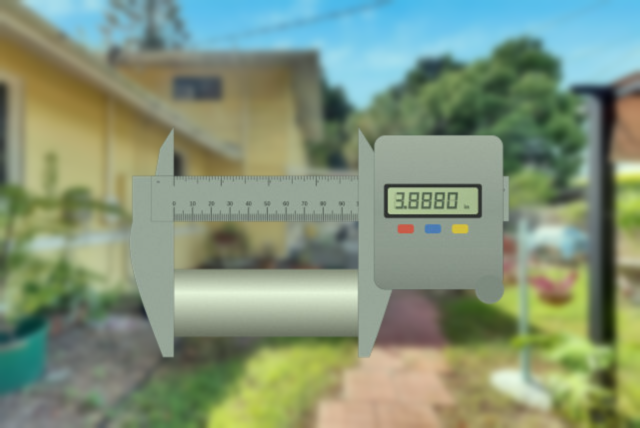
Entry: 3.8880; in
